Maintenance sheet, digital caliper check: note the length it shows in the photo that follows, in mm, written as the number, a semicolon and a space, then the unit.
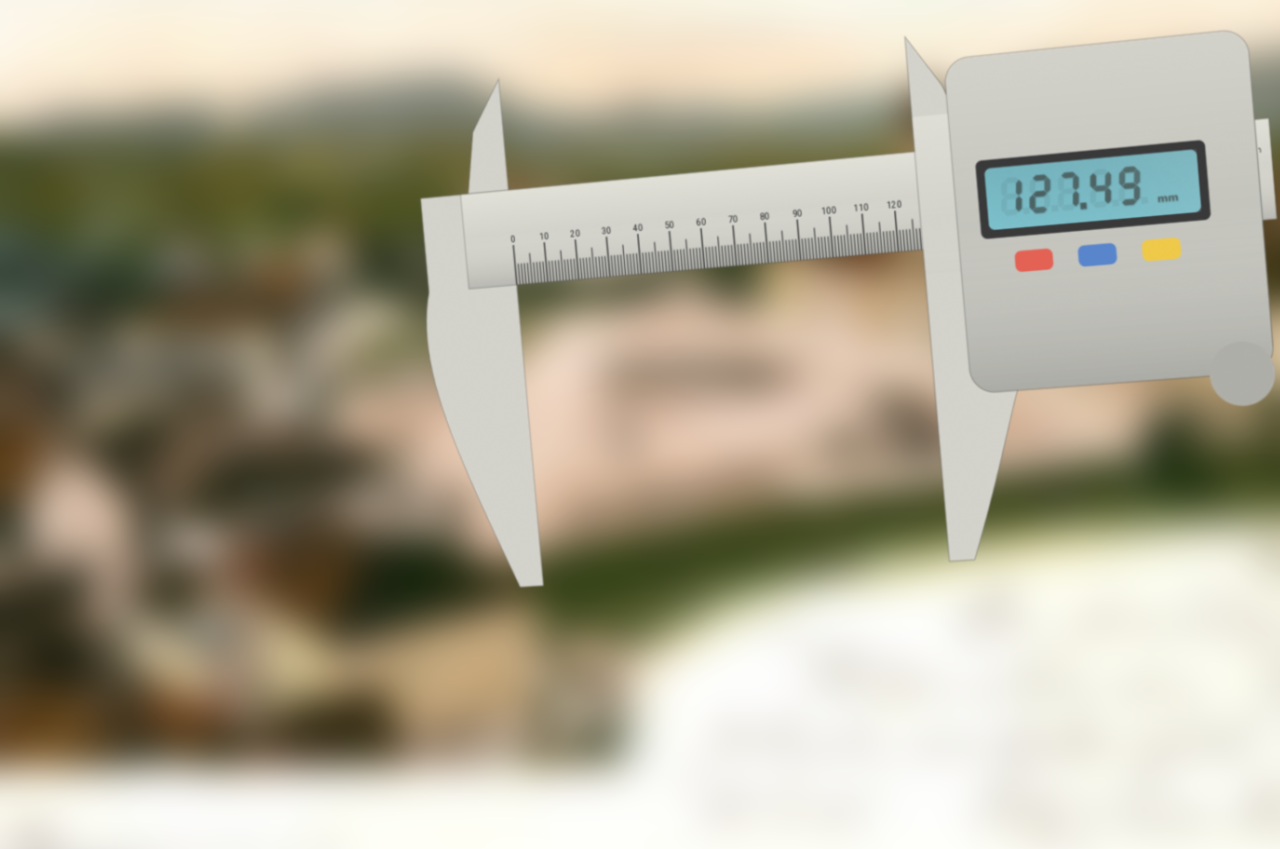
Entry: 127.49; mm
